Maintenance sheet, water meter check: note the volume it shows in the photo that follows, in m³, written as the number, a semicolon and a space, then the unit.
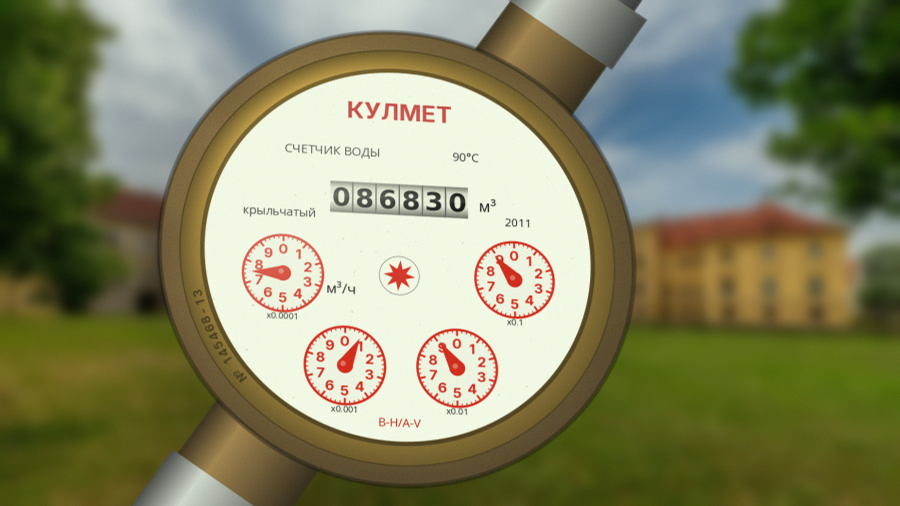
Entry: 86830.8907; m³
